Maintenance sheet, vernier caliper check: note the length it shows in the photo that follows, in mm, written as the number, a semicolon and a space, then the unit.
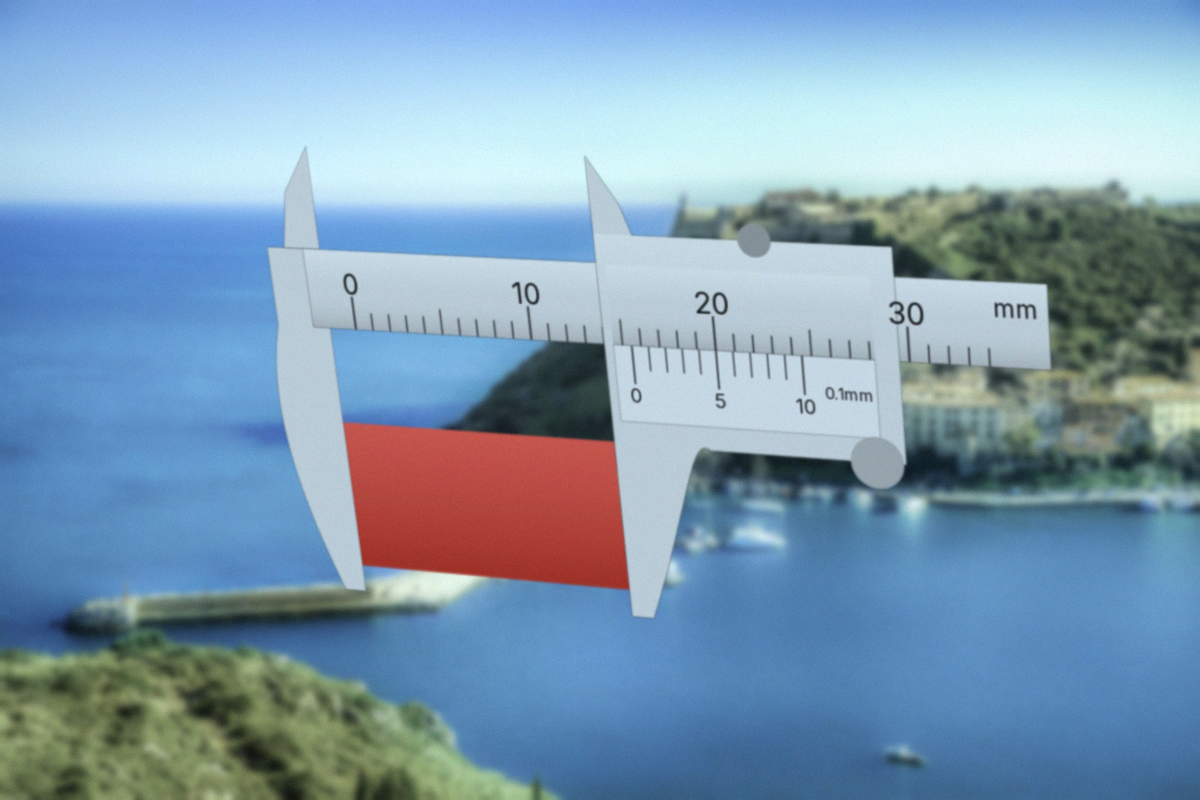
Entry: 15.5; mm
